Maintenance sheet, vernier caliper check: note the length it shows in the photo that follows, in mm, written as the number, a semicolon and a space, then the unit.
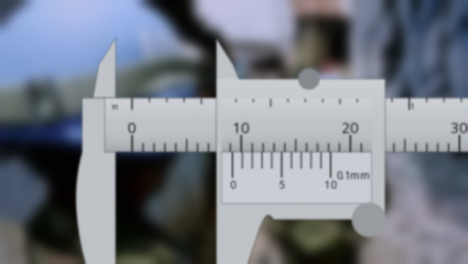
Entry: 9.2; mm
